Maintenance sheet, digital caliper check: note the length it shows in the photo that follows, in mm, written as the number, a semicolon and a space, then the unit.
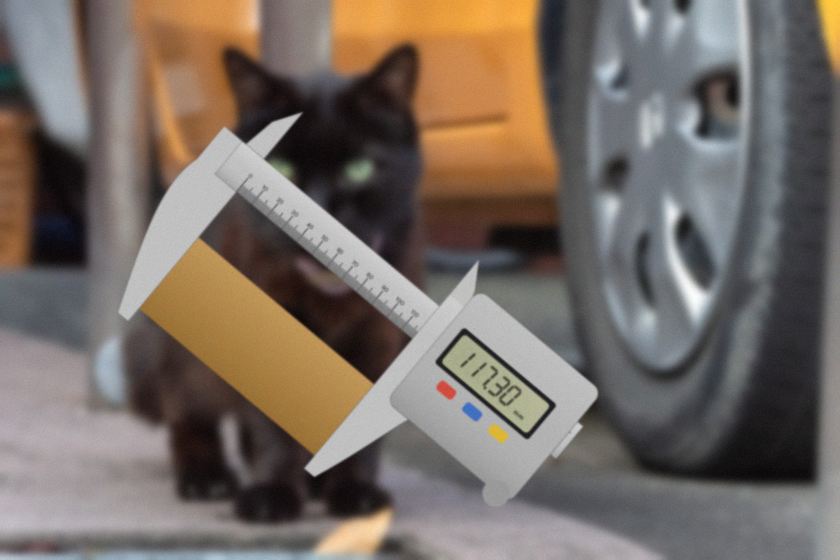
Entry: 117.30; mm
